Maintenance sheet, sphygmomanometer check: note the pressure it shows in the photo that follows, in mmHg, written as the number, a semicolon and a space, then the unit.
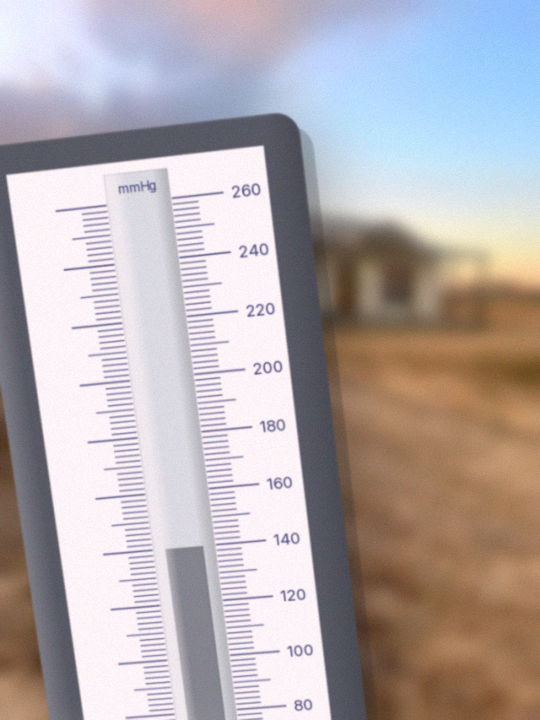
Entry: 140; mmHg
